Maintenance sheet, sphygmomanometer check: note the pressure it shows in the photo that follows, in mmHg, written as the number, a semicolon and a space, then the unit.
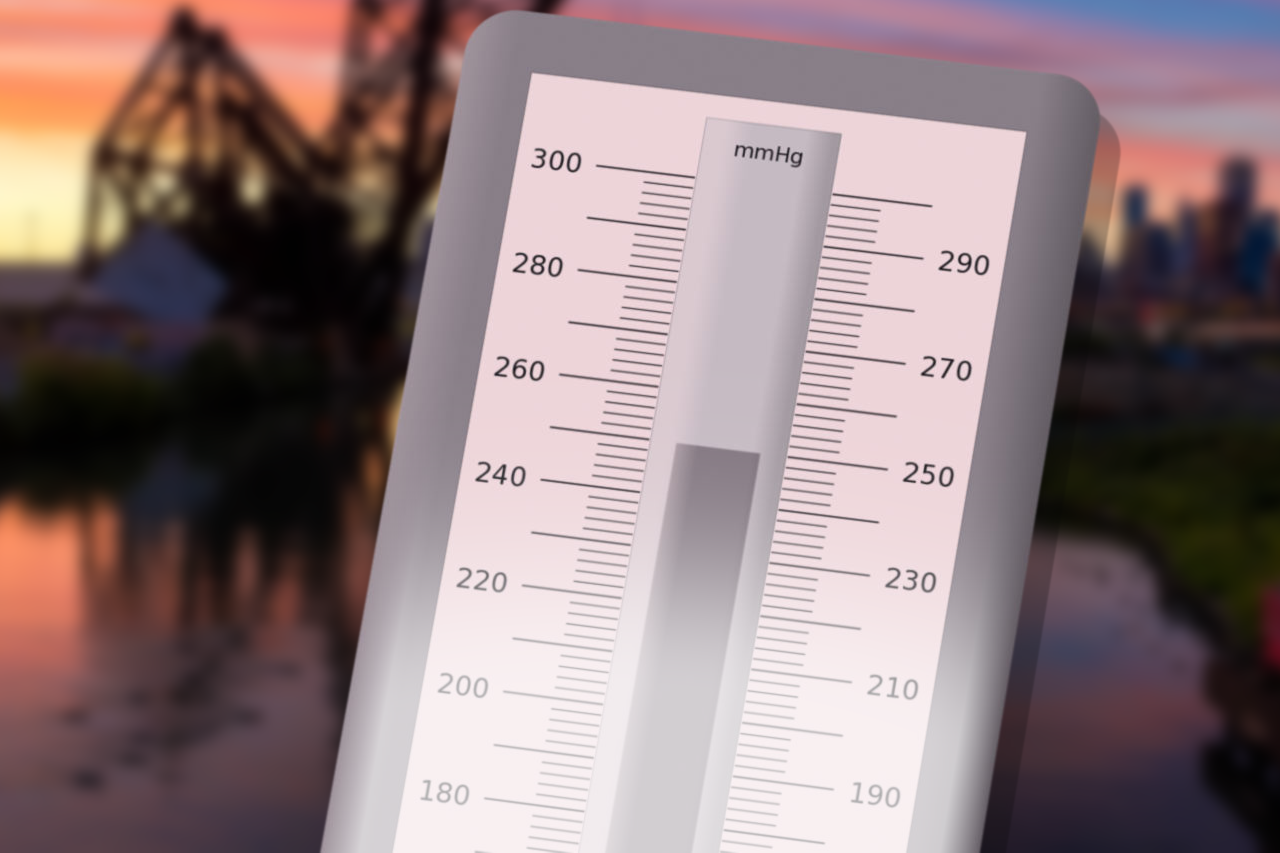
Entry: 250; mmHg
